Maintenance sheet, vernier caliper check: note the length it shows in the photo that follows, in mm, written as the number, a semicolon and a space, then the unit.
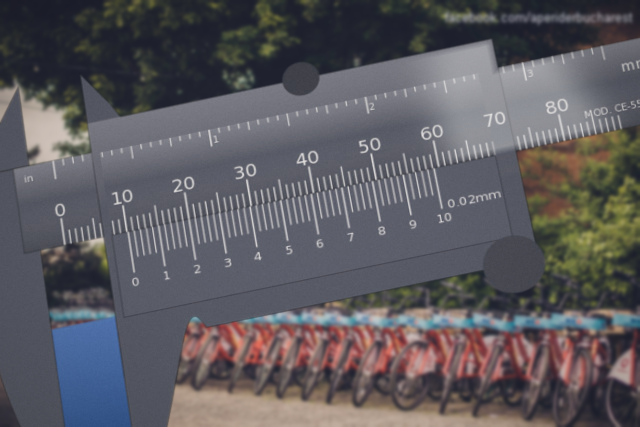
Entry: 10.2; mm
